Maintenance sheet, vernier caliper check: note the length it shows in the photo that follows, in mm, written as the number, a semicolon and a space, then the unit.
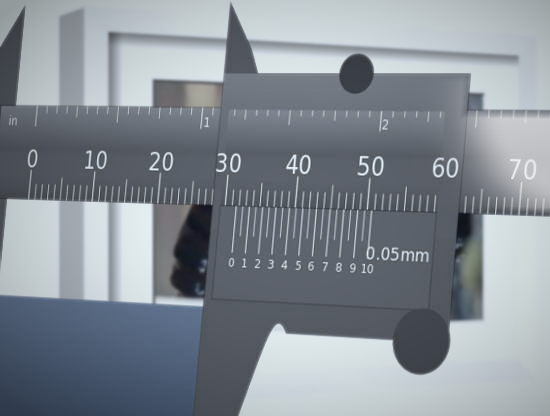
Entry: 31.6; mm
